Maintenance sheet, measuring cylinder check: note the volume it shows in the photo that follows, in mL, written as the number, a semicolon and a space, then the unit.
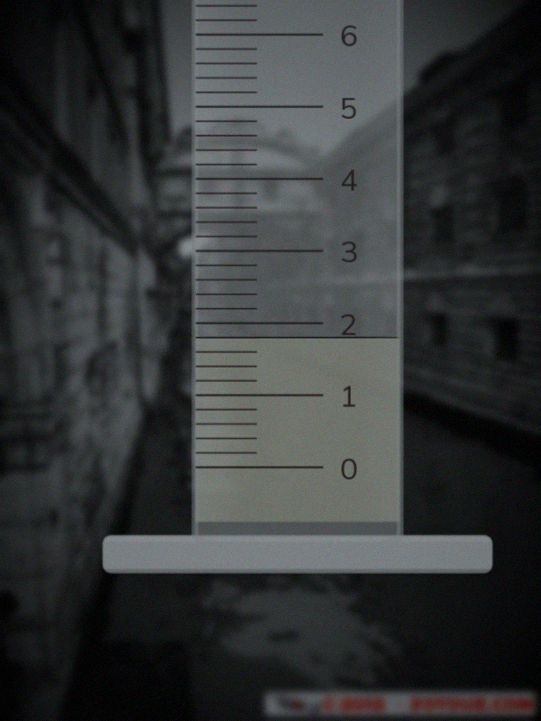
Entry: 1.8; mL
